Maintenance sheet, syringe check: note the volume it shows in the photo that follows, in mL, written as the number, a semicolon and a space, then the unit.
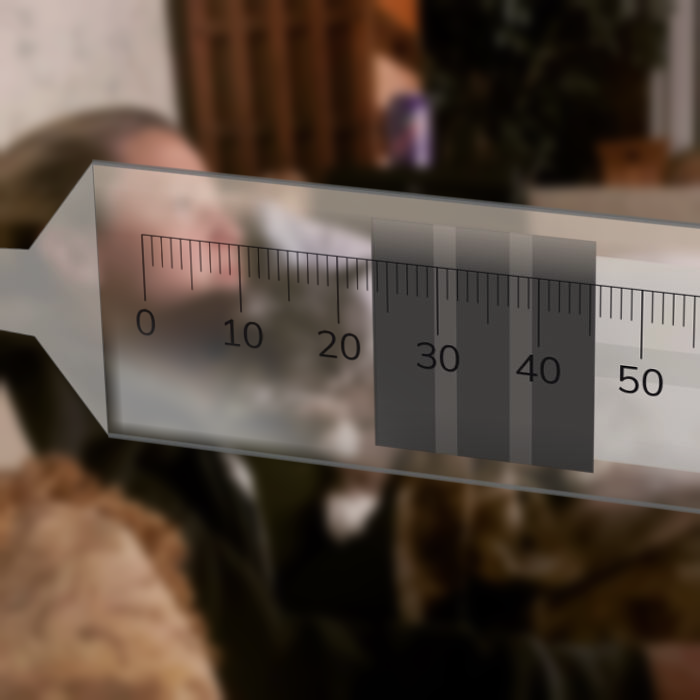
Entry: 23.5; mL
